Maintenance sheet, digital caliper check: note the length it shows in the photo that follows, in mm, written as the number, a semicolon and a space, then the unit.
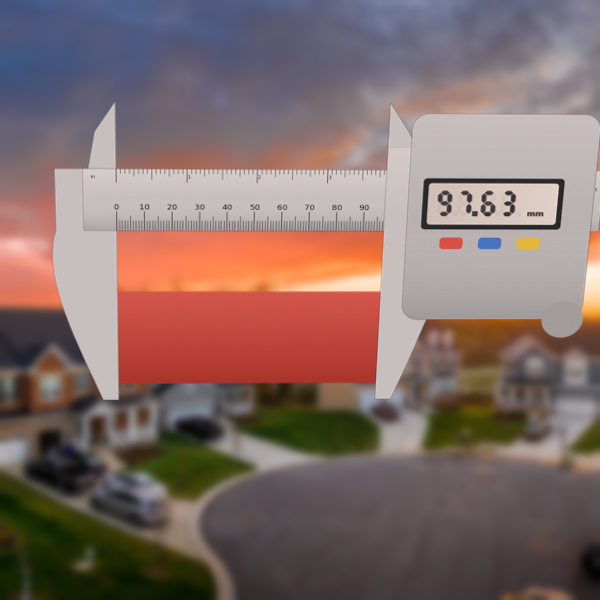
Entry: 97.63; mm
